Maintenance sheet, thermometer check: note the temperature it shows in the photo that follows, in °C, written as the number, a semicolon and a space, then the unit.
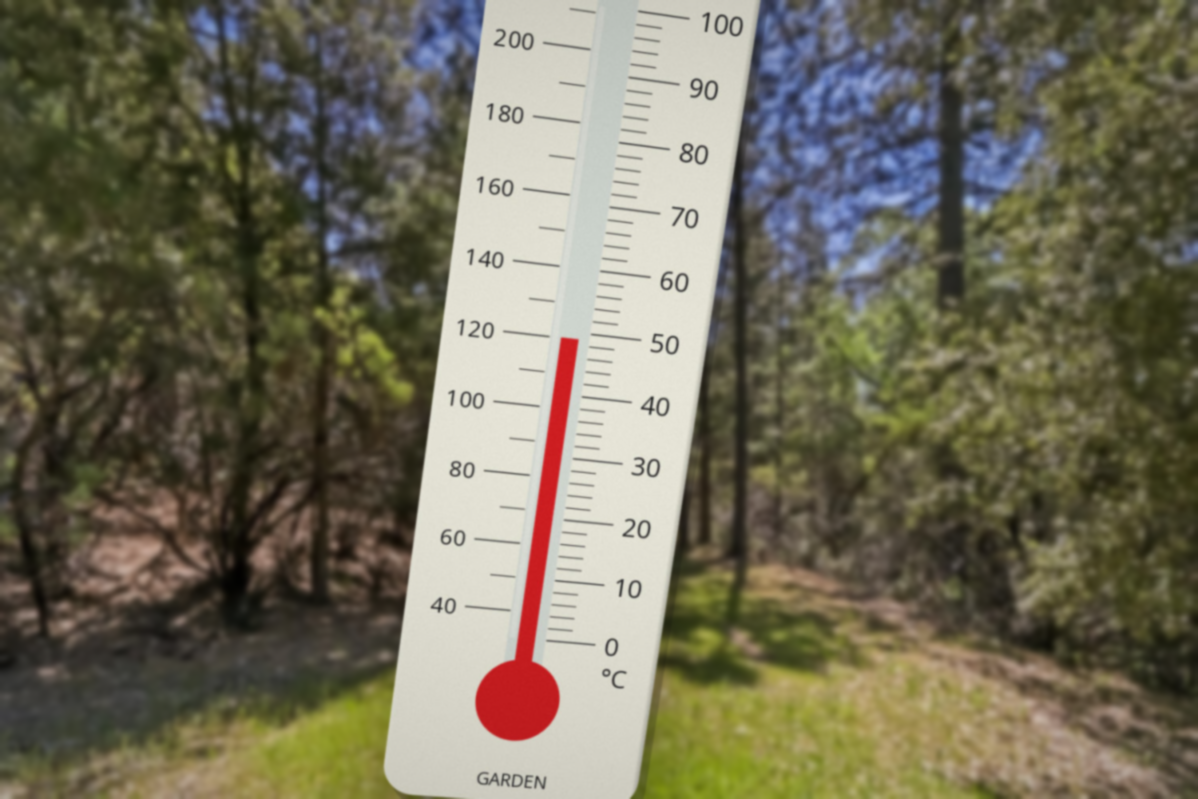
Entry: 49; °C
